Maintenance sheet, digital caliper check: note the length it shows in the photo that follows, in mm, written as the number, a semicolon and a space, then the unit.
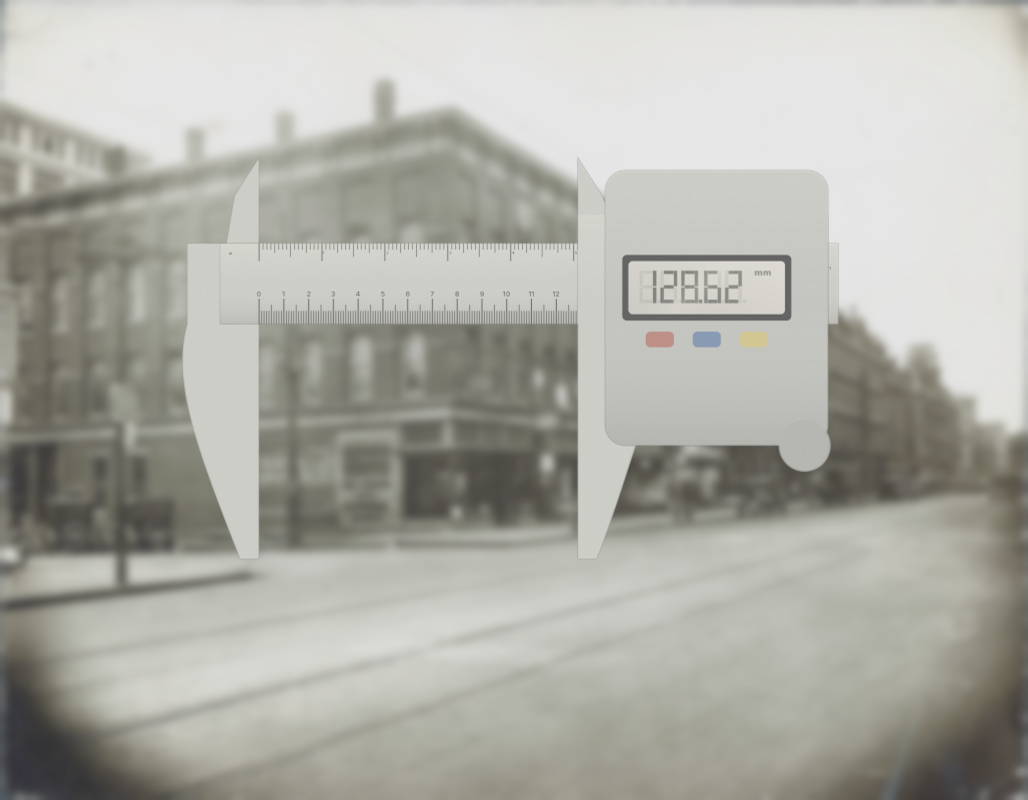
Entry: 128.62; mm
